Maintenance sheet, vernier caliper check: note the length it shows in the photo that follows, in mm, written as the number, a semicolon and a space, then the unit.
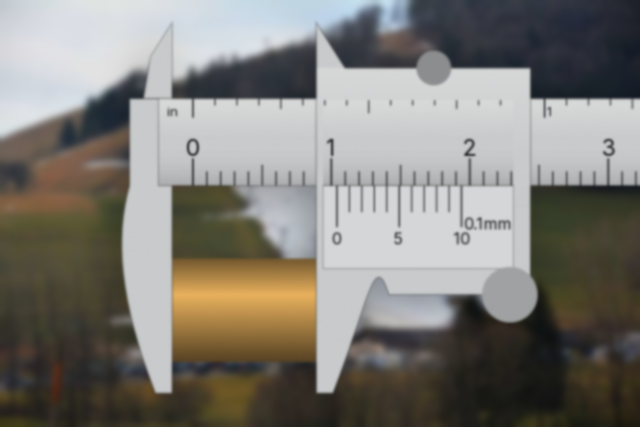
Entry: 10.4; mm
